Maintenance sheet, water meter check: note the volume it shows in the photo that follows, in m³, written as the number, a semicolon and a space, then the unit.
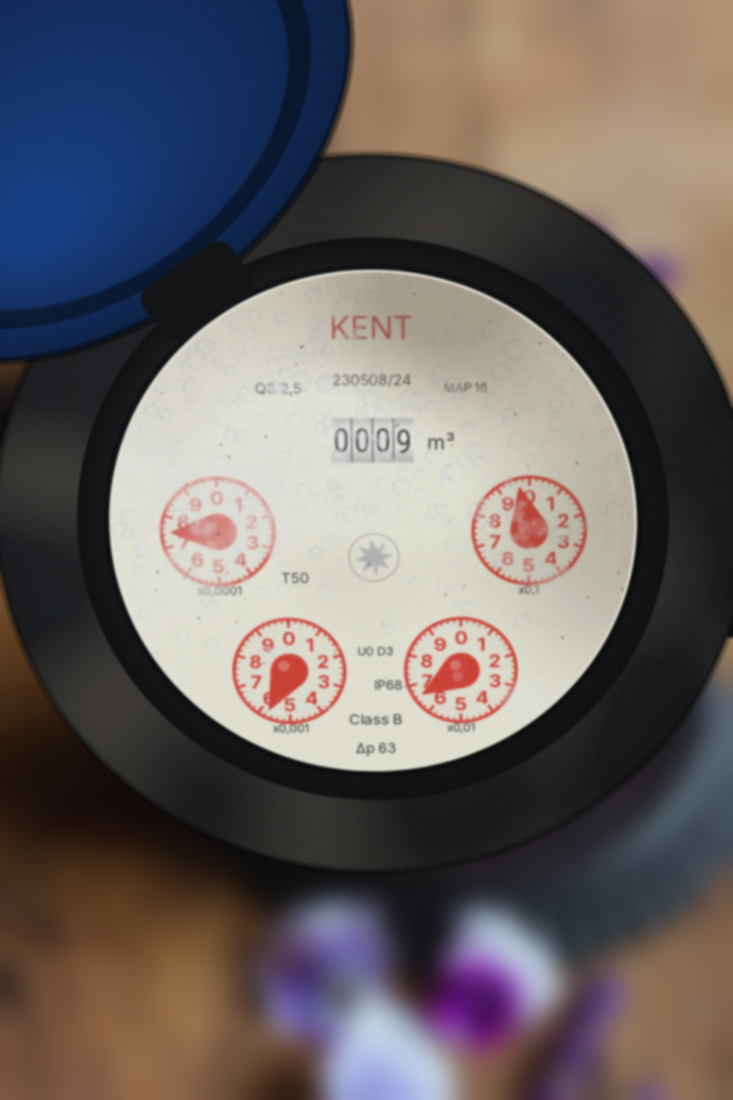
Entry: 8.9657; m³
